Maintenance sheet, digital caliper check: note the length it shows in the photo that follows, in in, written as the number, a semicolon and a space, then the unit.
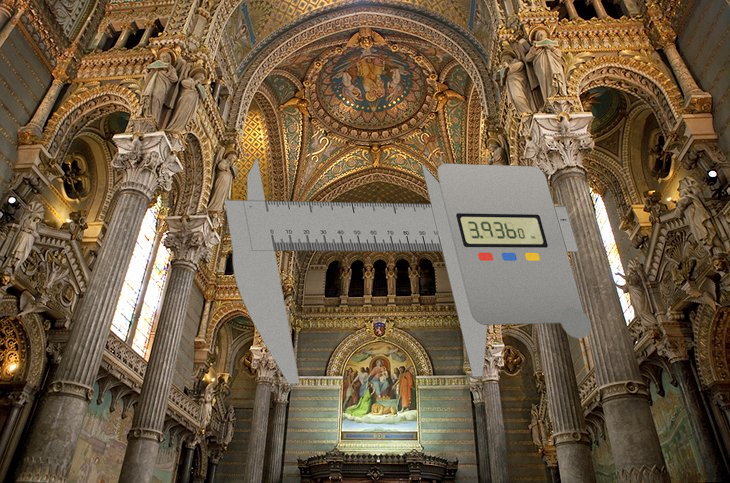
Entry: 3.9360; in
